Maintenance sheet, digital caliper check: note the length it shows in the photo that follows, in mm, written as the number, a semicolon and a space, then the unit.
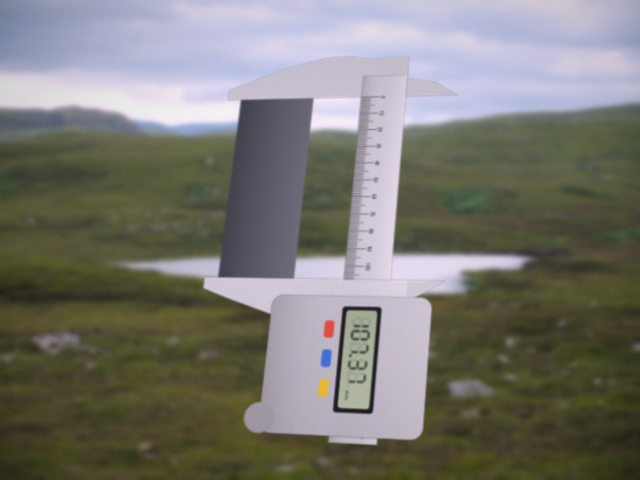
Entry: 107.37; mm
